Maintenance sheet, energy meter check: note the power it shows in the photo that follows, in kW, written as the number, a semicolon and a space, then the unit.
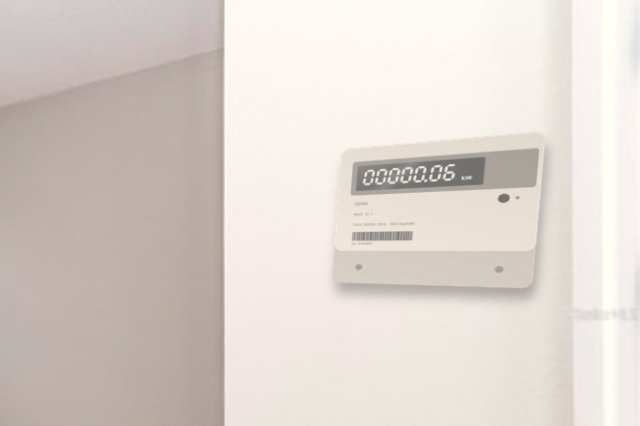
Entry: 0.06; kW
